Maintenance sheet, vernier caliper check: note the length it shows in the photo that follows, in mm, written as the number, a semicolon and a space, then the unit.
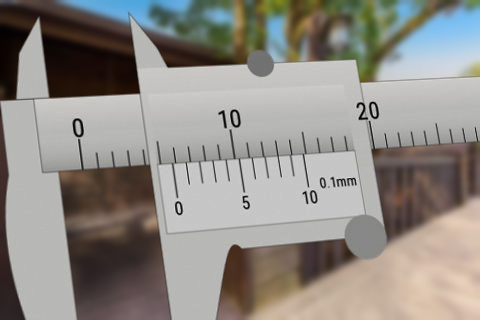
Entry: 5.8; mm
